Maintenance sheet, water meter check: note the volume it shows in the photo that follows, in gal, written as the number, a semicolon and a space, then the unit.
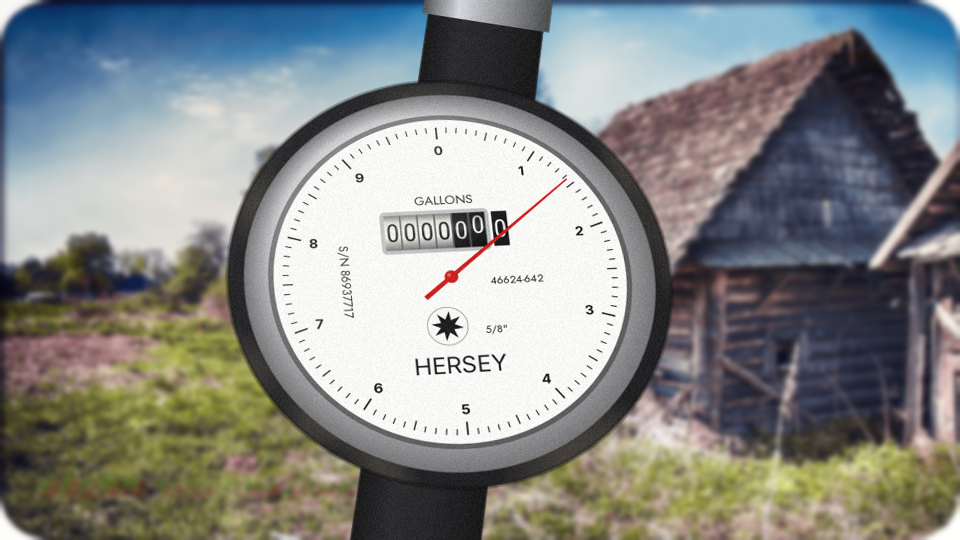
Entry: 1.4; gal
